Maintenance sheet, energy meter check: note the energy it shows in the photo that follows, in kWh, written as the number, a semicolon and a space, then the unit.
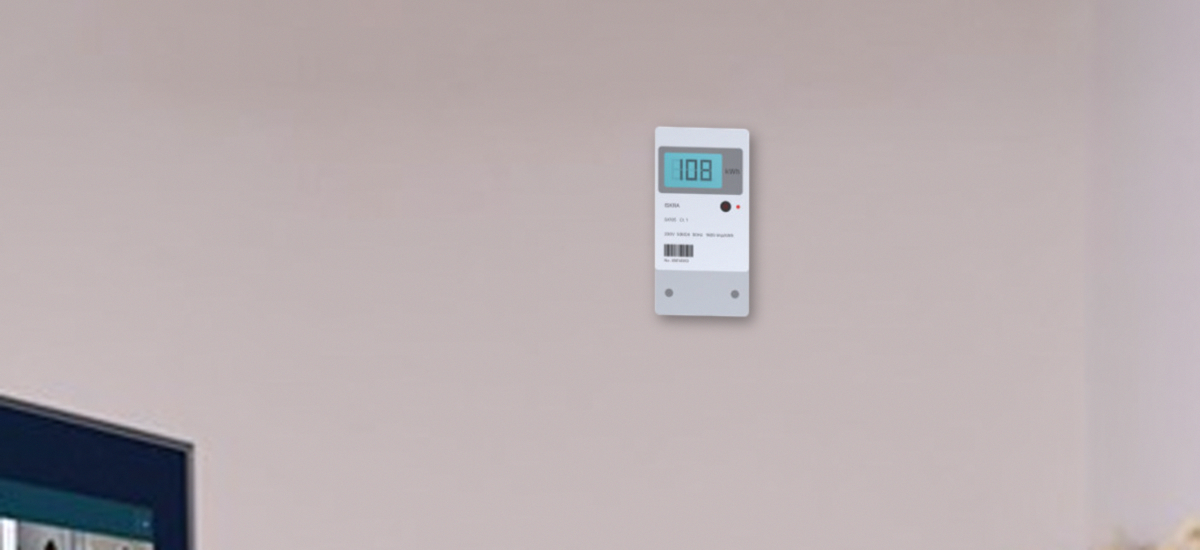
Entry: 108; kWh
